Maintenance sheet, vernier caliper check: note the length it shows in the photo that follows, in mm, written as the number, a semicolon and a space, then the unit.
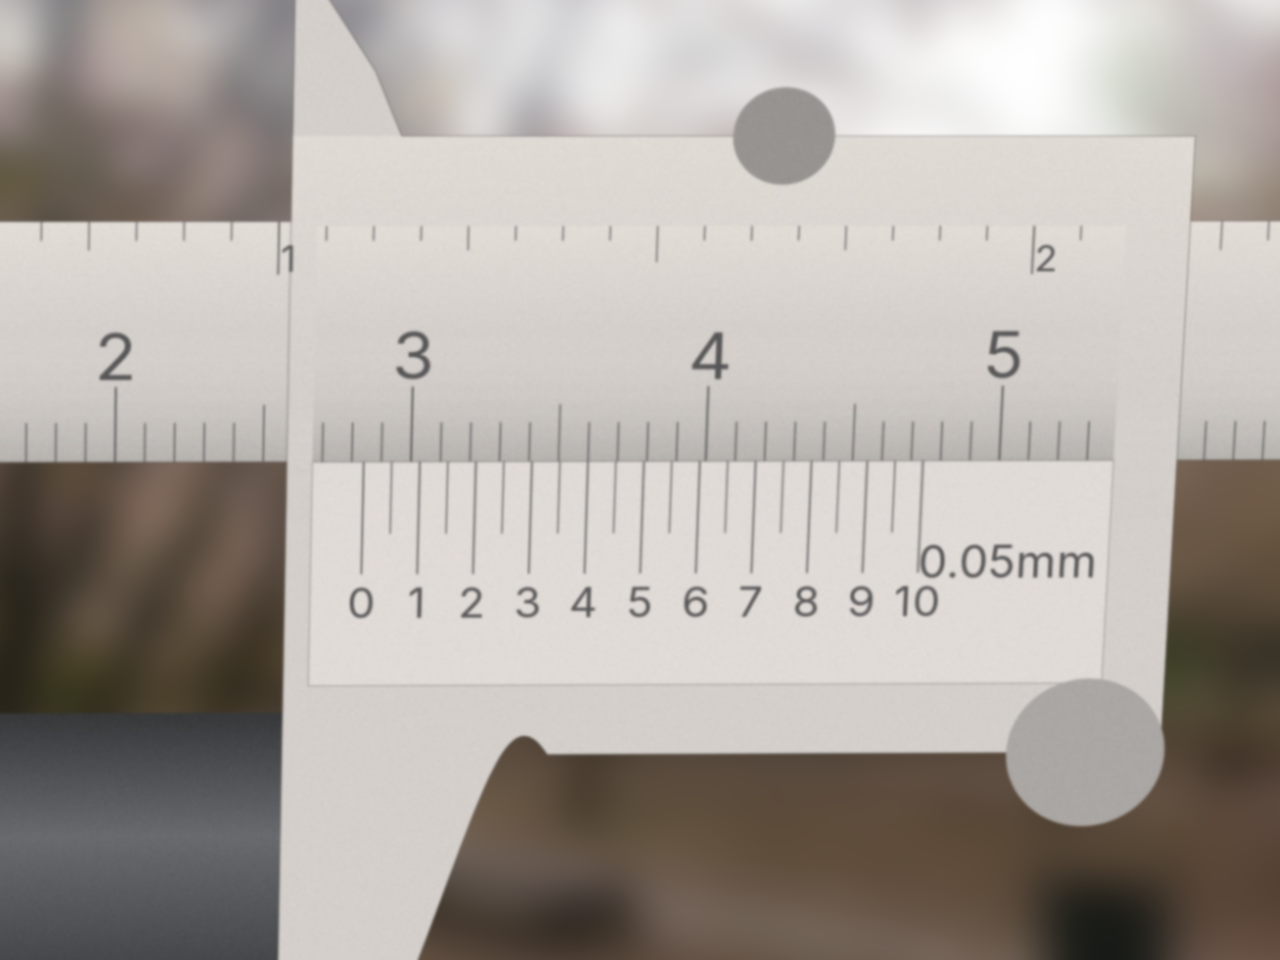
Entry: 28.4; mm
